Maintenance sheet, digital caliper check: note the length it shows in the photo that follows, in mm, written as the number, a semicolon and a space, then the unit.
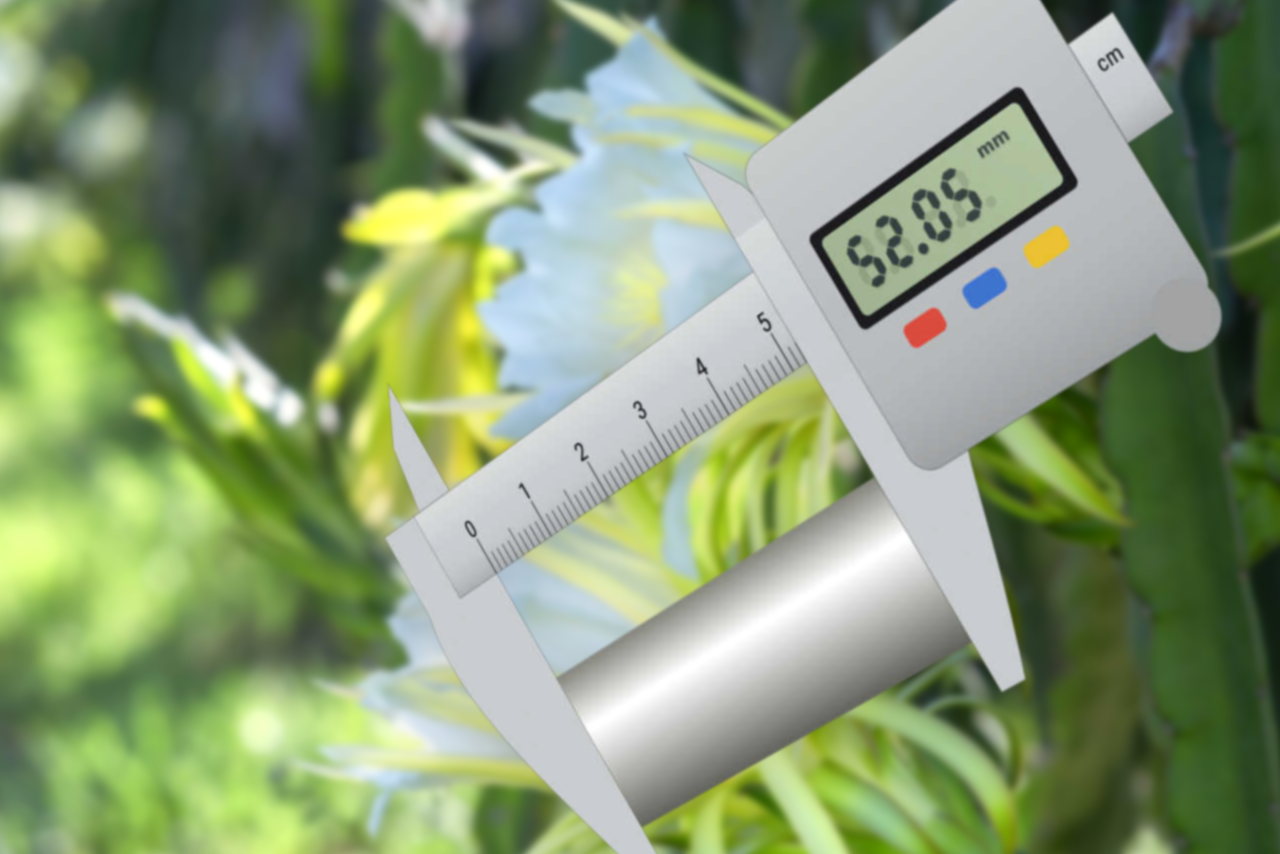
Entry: 52.05; mm
